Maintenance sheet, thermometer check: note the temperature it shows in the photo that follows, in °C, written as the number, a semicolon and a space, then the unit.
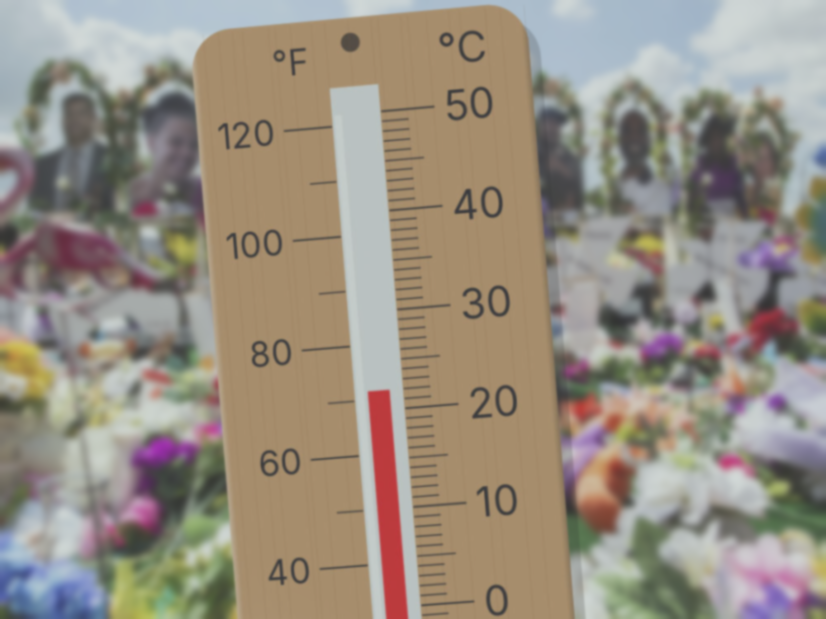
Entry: 22; °C
